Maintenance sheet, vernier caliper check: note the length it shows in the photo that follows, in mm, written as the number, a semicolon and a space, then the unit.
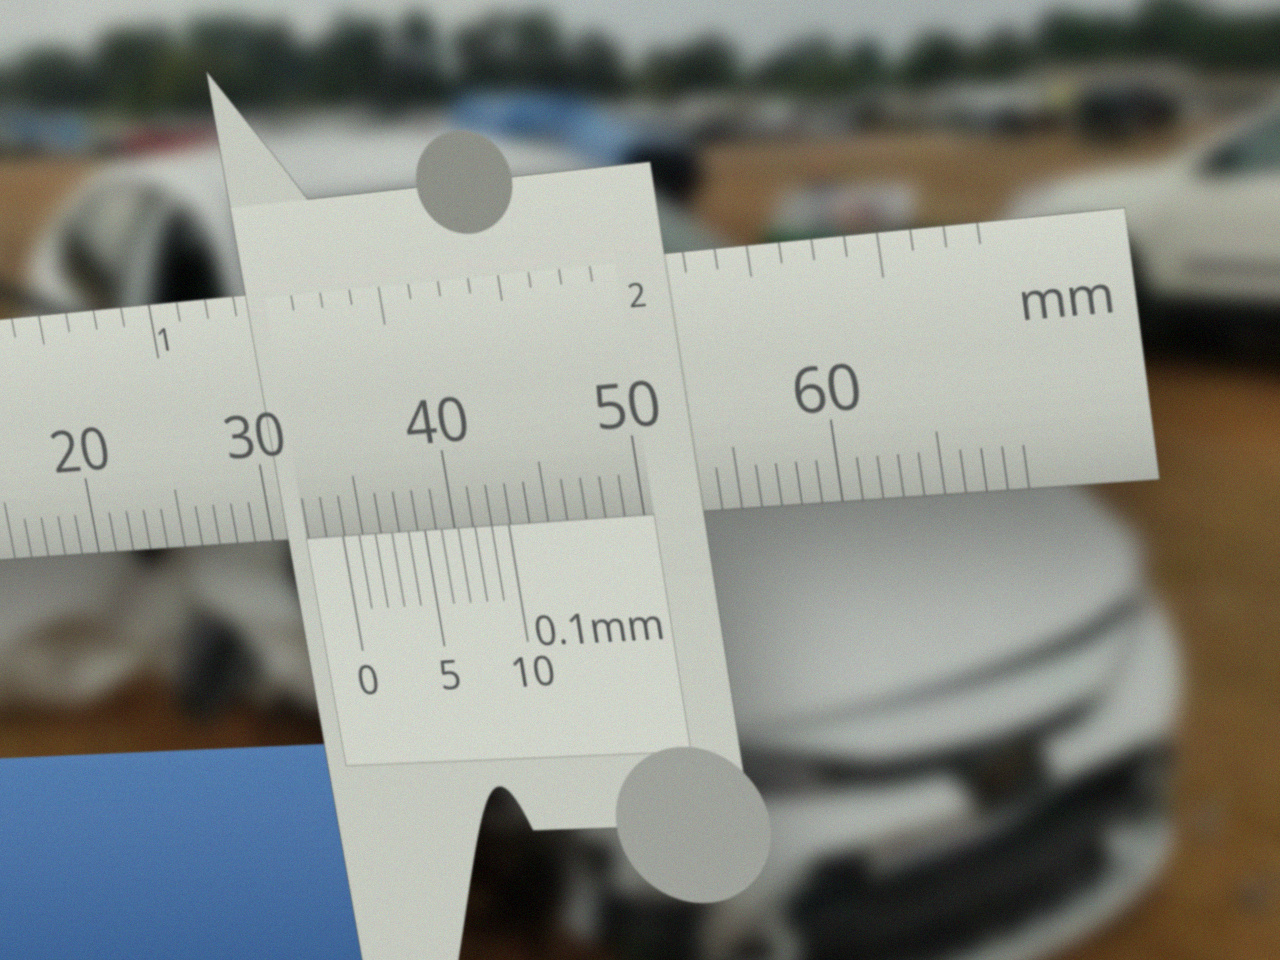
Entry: 33.9; mm
